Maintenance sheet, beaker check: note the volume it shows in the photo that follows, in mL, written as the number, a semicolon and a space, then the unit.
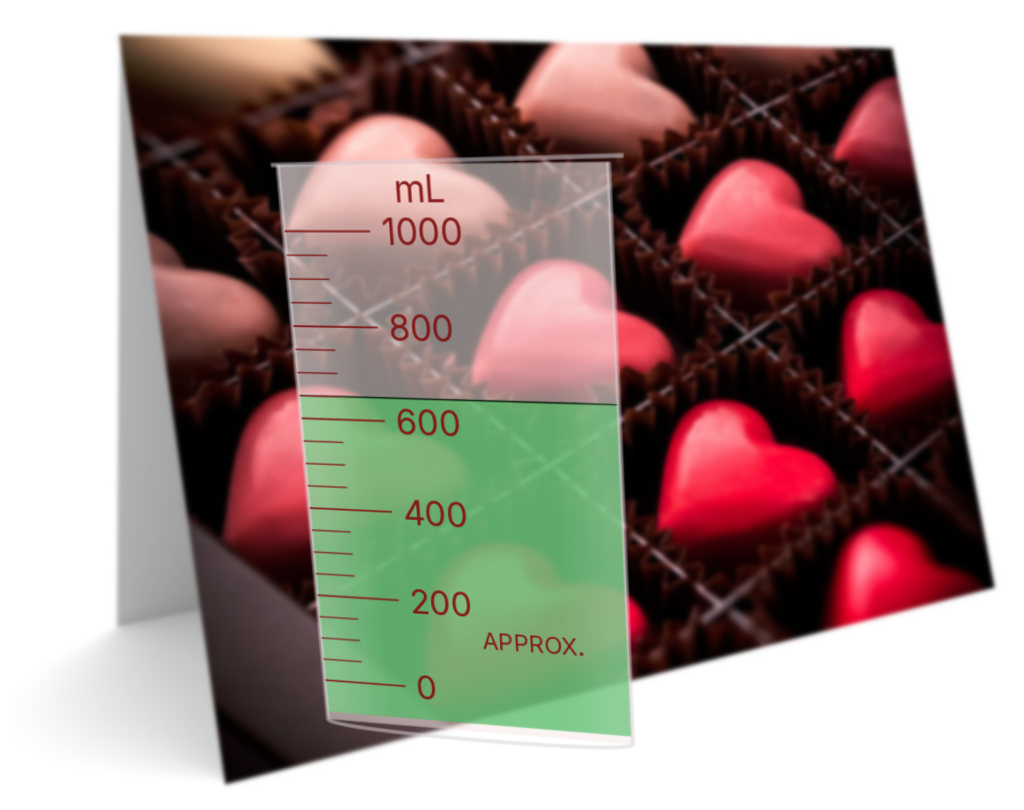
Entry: 650; mL
